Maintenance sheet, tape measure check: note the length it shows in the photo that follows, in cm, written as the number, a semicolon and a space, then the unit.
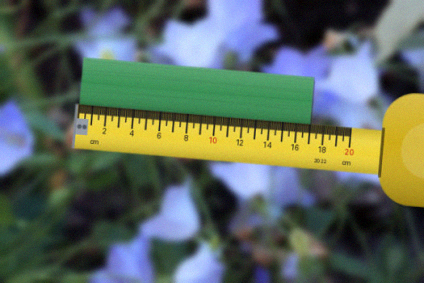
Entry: 17; cm
